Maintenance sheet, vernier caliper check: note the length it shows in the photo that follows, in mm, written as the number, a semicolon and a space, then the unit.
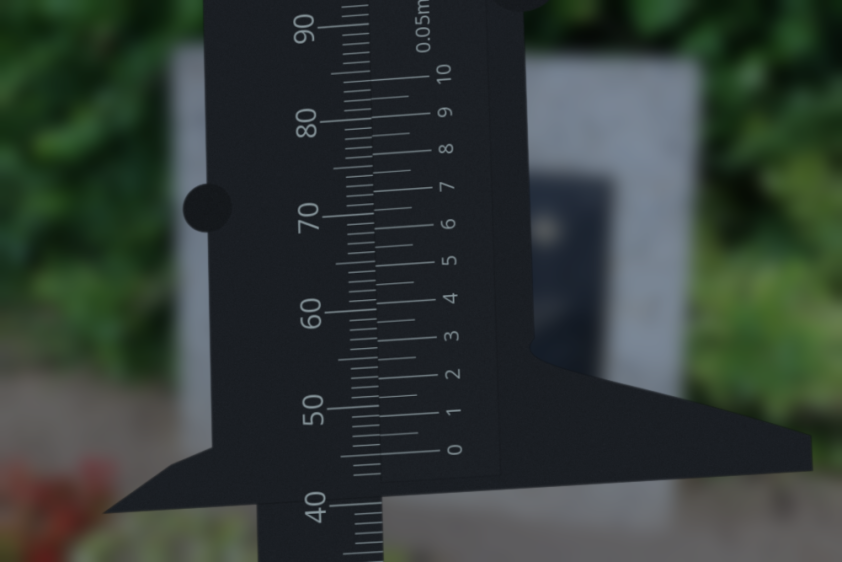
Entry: 45.0; mm
